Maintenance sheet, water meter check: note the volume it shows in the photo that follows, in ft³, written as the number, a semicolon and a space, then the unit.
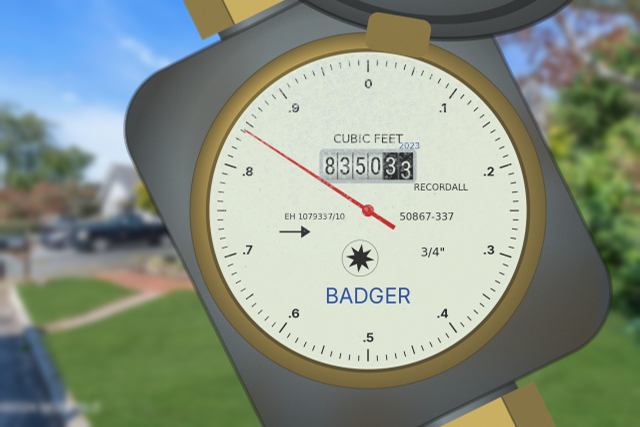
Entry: 835032.84; ft³
